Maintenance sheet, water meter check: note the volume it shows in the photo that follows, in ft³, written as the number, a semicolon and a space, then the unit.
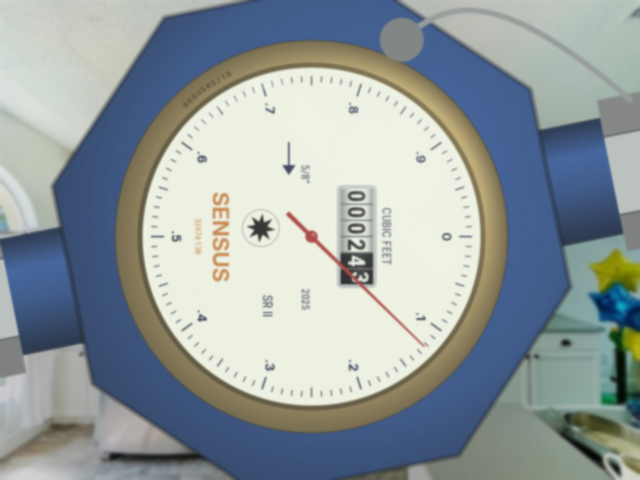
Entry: 243.12; ft³
